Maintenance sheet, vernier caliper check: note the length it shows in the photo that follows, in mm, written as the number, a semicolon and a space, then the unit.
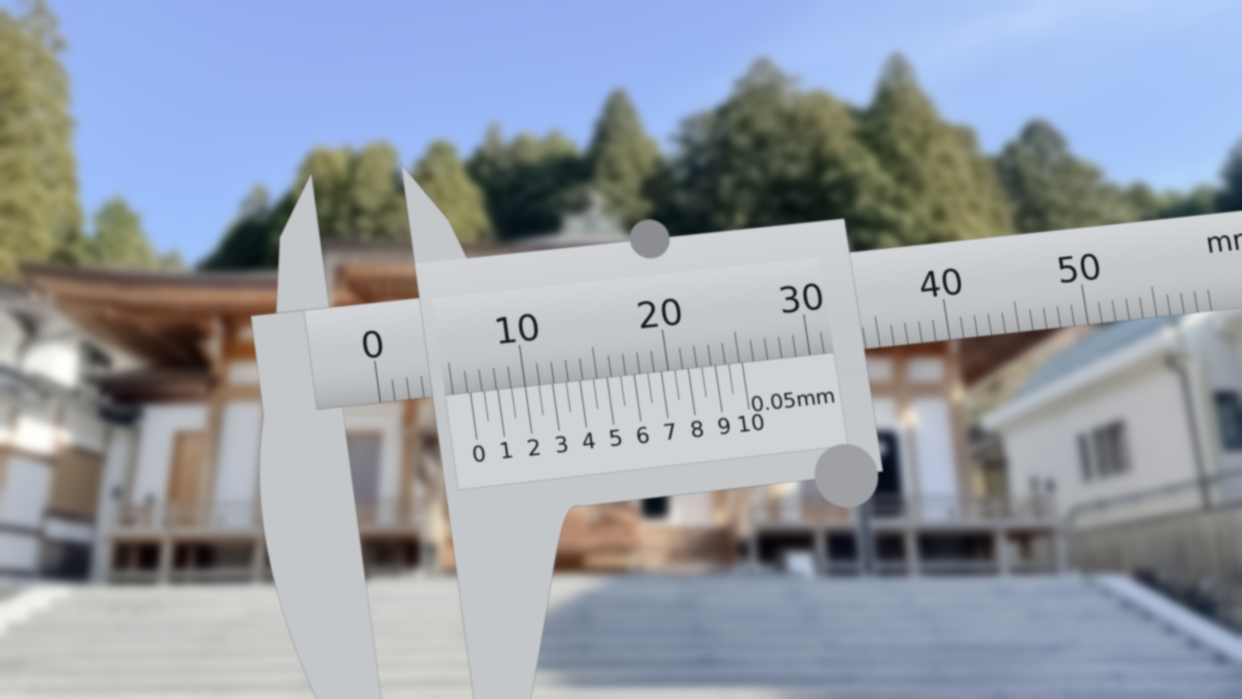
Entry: 6.2; mm
